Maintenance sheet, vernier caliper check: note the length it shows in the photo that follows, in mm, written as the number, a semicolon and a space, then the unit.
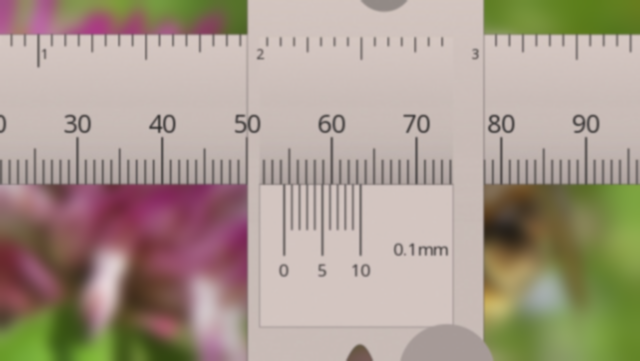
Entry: 54.4; mm
